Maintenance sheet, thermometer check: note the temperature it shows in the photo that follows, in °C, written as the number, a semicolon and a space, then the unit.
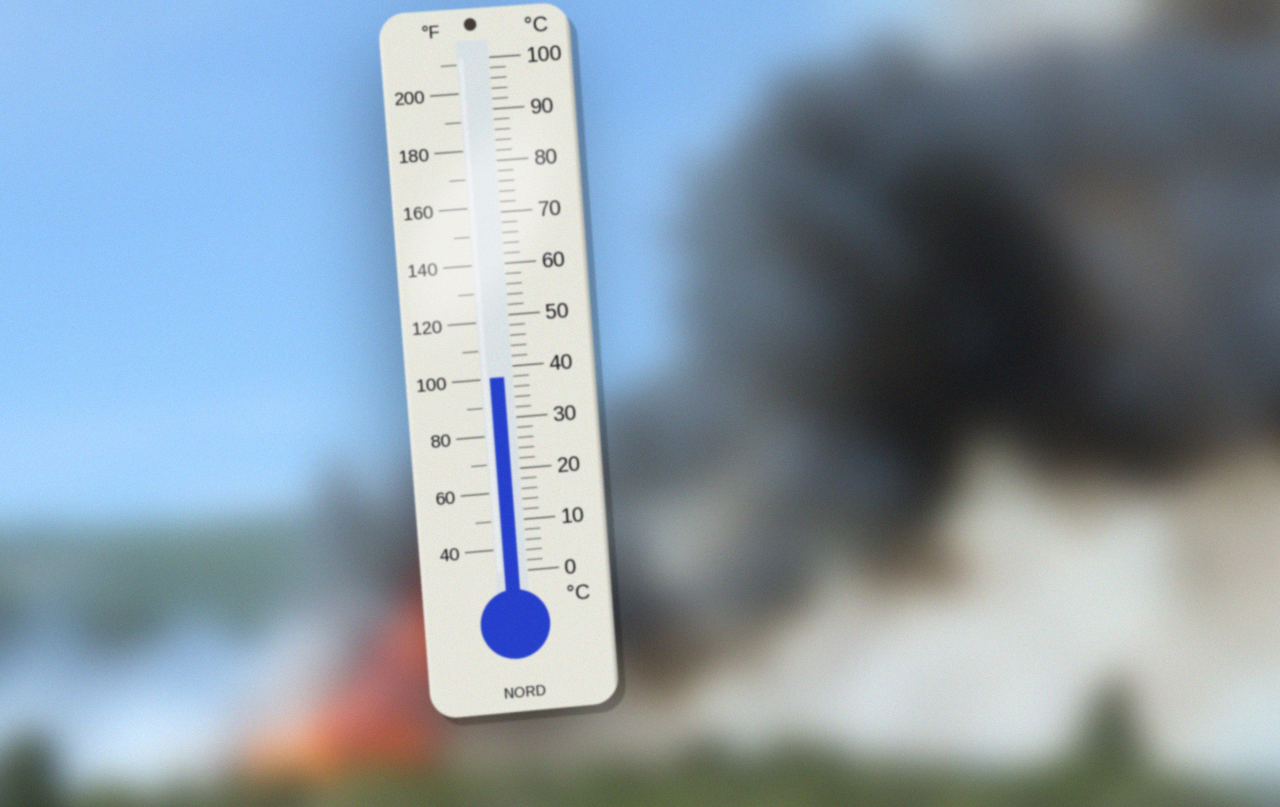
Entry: 38; °C
